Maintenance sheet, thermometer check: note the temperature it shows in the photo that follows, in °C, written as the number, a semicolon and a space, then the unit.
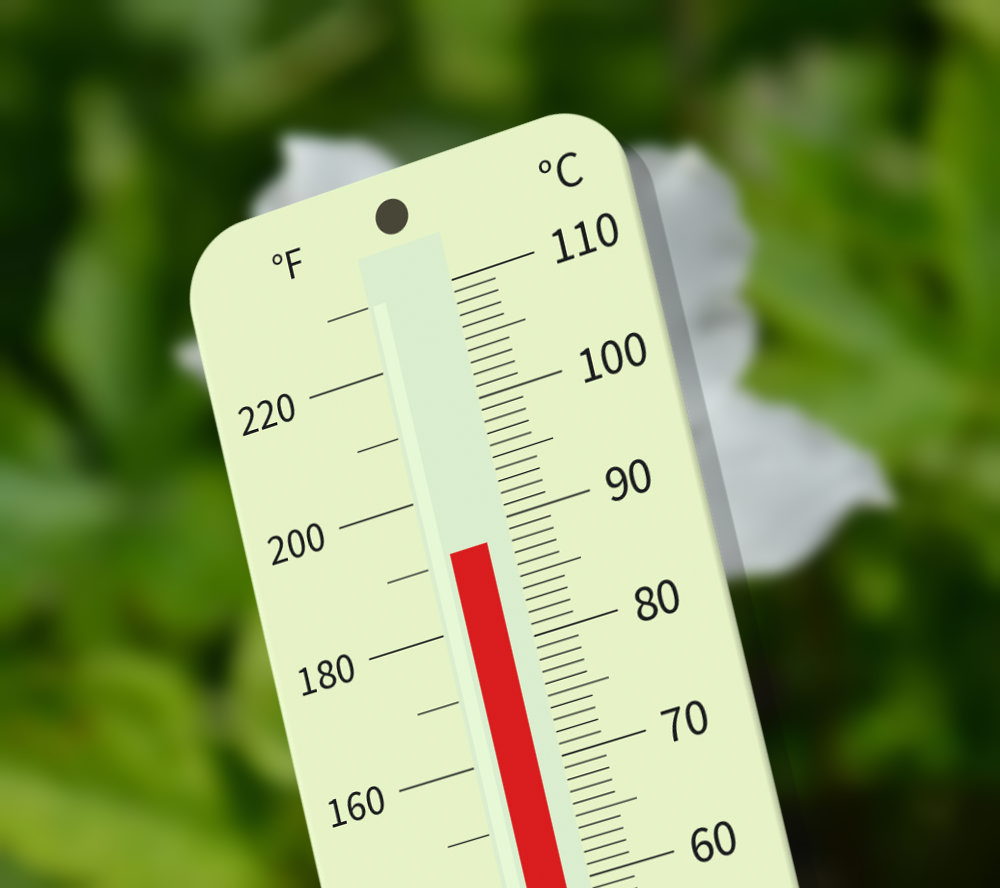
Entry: 88.5; °C
